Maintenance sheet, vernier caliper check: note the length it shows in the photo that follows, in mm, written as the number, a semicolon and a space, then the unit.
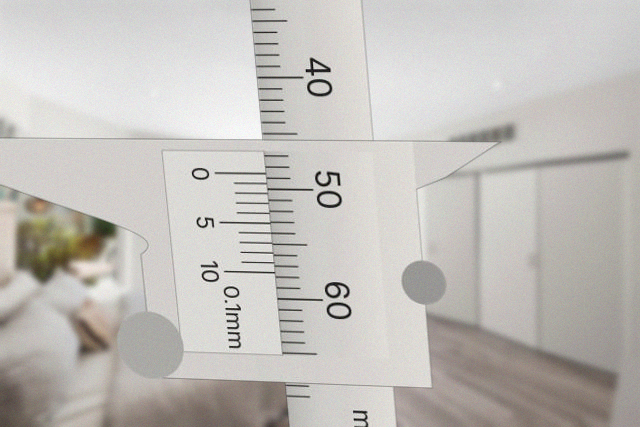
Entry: 48.6; mm
